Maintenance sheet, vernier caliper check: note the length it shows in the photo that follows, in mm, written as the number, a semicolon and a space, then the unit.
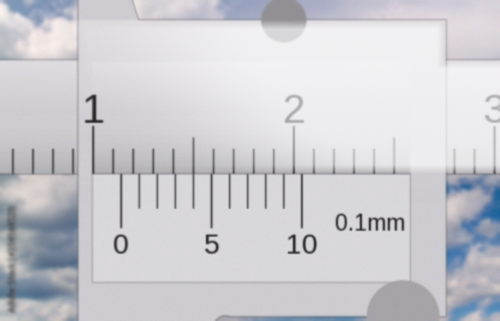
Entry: 11.4; mm
